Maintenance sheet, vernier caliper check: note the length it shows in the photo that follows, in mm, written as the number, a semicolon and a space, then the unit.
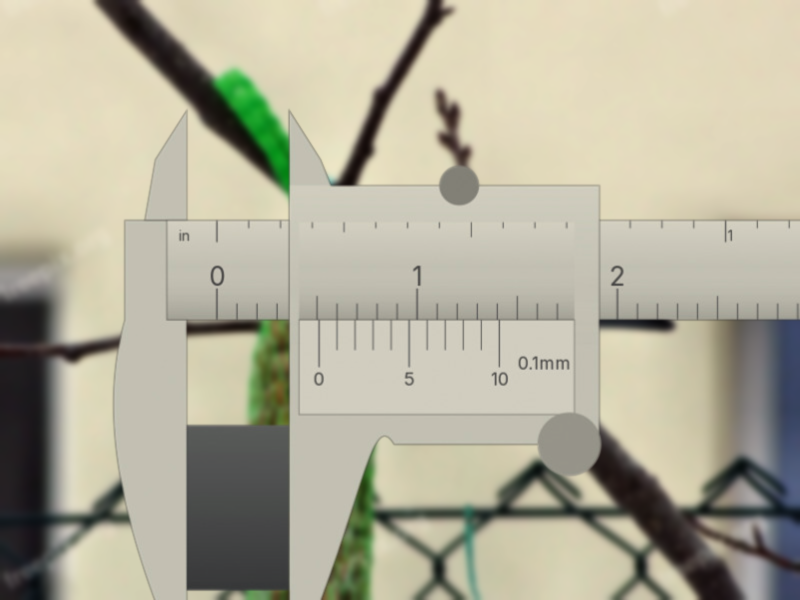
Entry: 5.1; mm
